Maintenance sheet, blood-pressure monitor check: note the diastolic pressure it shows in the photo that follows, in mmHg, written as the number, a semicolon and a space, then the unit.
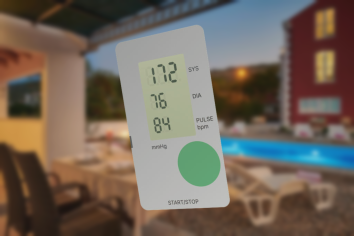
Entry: 76; mmHg
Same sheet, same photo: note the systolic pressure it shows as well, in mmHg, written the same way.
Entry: 172; mmHg
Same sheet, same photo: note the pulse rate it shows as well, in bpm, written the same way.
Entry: 84; bpm
